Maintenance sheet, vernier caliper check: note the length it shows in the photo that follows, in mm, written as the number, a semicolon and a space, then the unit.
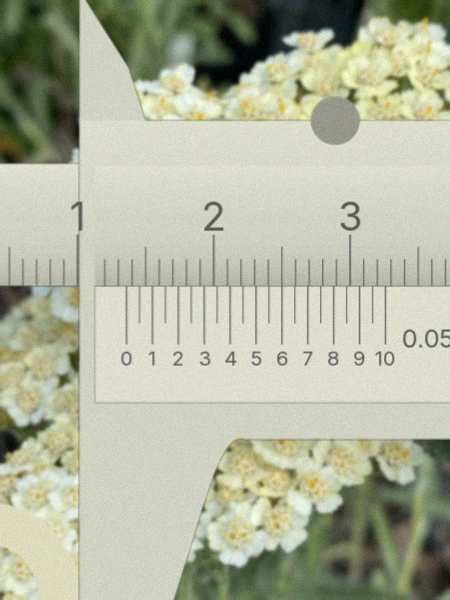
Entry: 13.6; mm
